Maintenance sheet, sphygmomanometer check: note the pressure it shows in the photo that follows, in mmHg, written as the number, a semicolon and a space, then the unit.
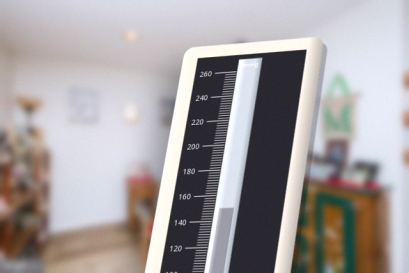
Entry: 150; mmHg
